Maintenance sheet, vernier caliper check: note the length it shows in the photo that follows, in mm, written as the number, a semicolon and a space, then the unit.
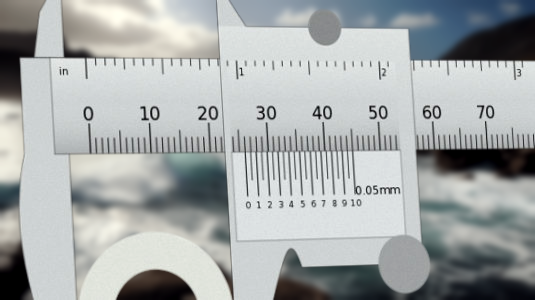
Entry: 26.0; mm
